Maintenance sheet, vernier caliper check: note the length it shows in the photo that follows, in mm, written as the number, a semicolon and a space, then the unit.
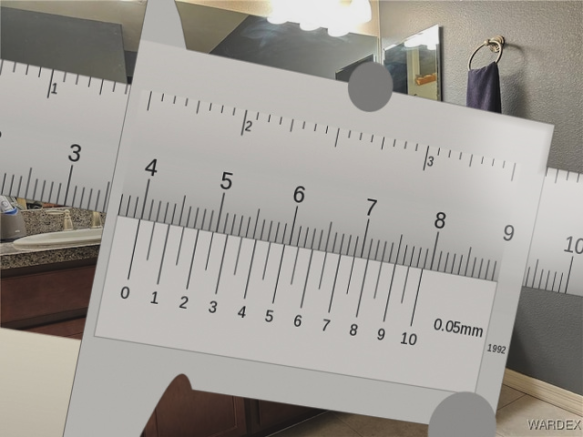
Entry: 39.8; mm
